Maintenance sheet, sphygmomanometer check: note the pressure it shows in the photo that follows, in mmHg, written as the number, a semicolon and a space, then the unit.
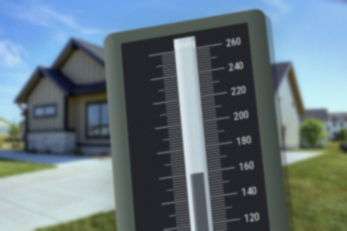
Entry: 160; mmHg
